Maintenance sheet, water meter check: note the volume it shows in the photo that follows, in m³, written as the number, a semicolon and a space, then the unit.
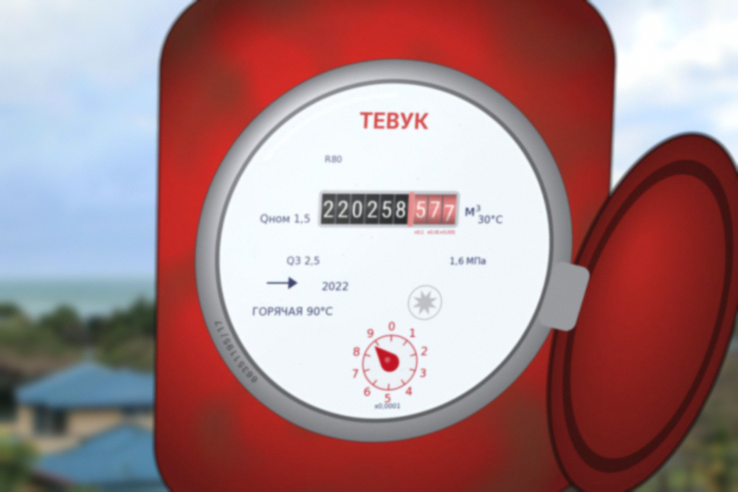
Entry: 220258.5768; m³
